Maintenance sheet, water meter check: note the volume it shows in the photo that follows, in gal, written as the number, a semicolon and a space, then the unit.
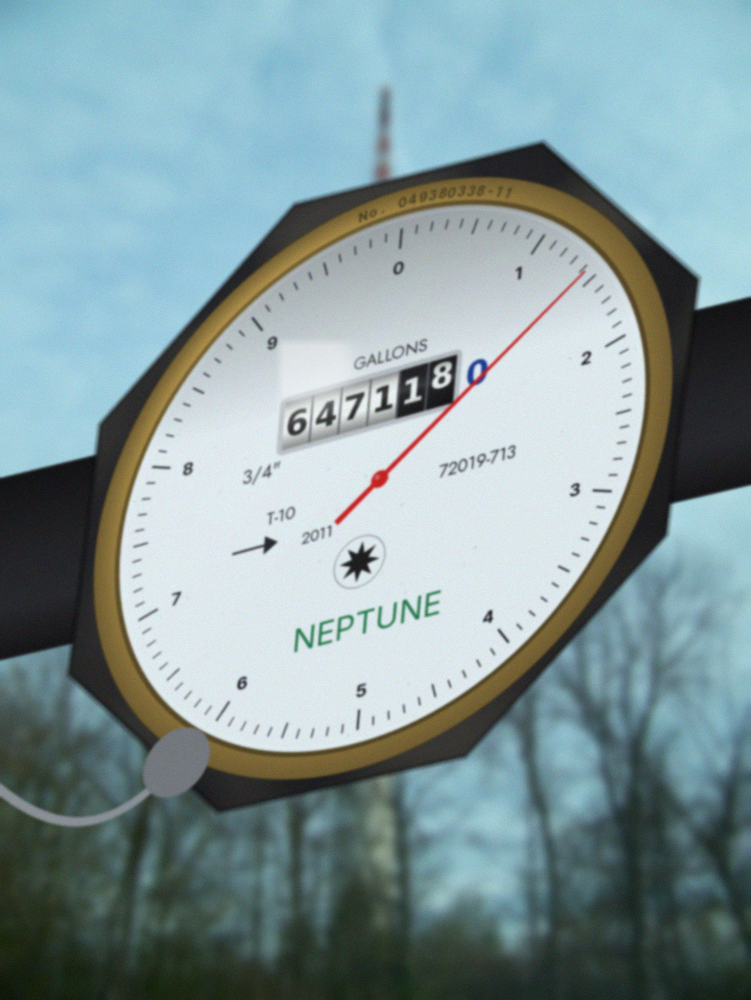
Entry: 6471181.4; gal
